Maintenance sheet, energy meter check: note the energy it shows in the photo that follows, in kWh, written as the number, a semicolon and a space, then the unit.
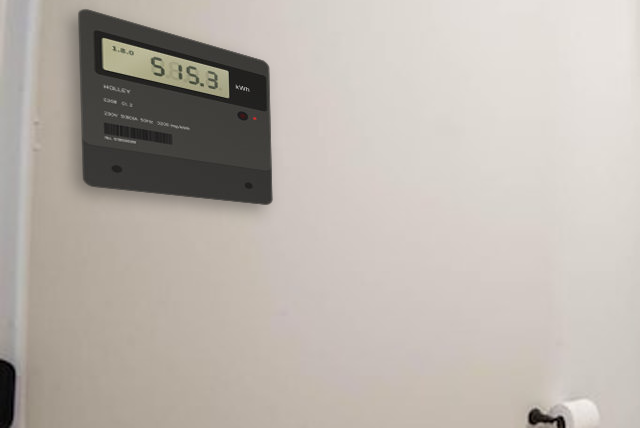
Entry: 515.3; kWh
